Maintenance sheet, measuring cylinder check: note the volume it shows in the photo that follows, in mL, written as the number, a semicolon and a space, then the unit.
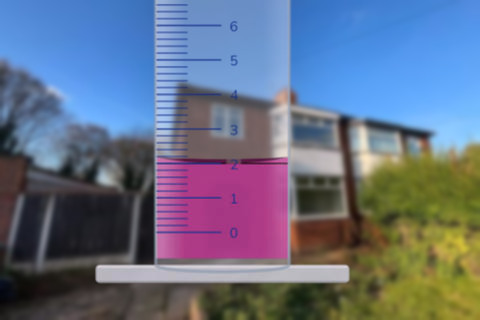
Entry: 2; mL
